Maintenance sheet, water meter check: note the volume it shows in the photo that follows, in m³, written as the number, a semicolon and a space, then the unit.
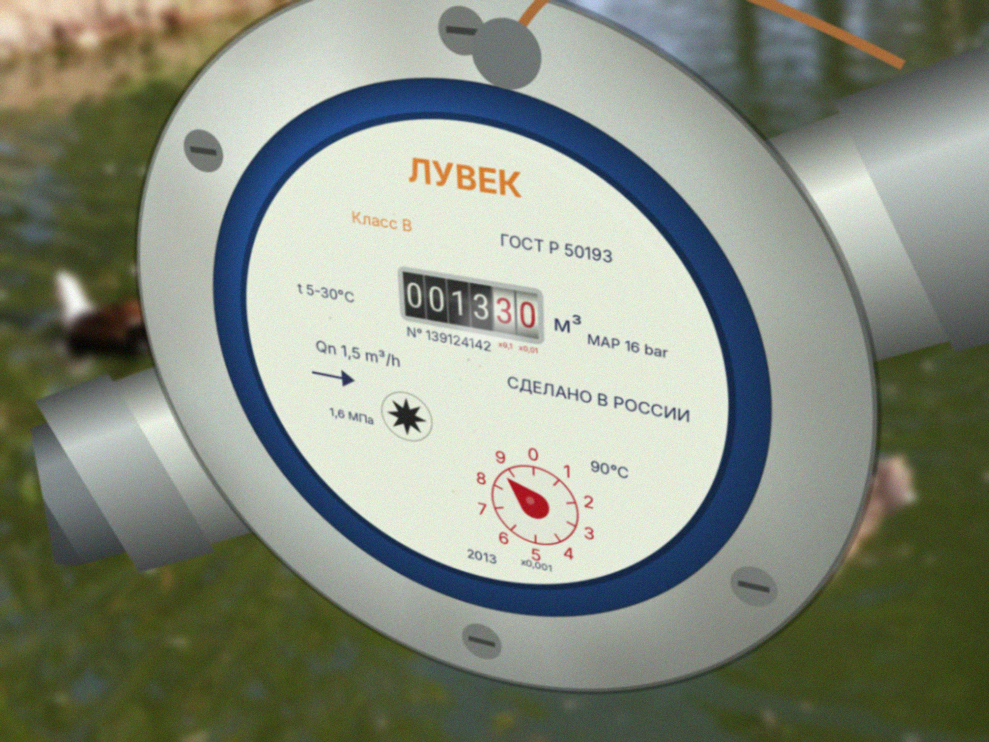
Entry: 13.308; m³
